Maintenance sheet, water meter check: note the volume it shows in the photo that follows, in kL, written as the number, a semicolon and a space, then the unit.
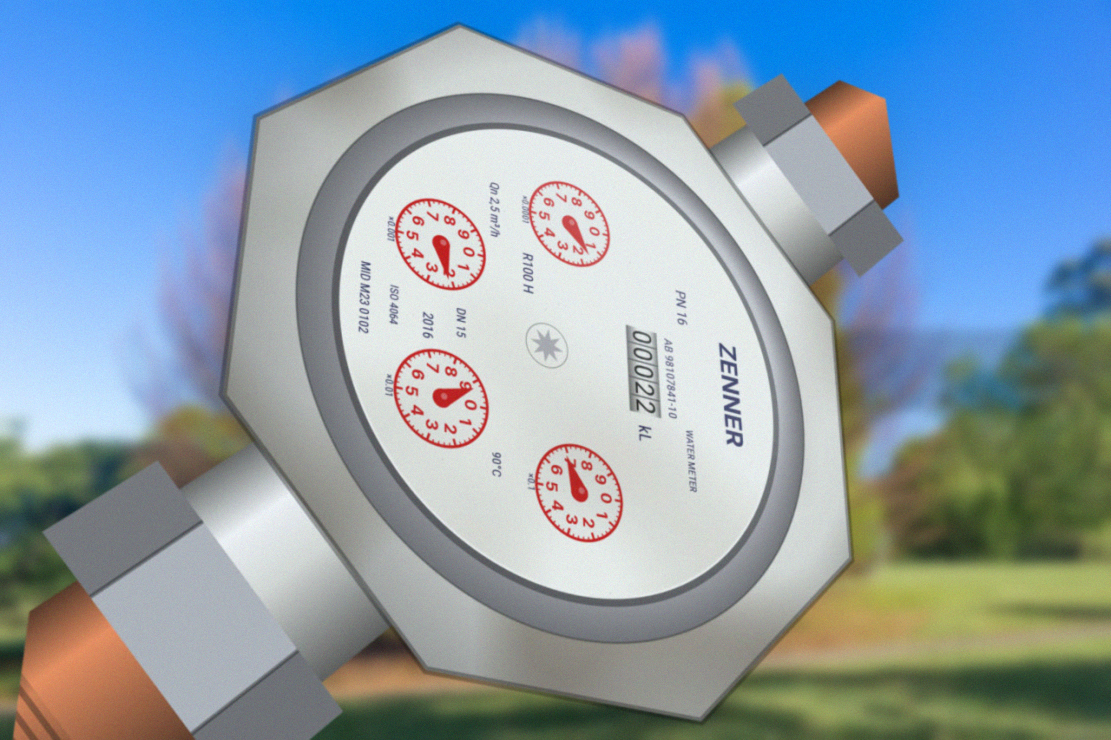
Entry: 22.6921; kL
